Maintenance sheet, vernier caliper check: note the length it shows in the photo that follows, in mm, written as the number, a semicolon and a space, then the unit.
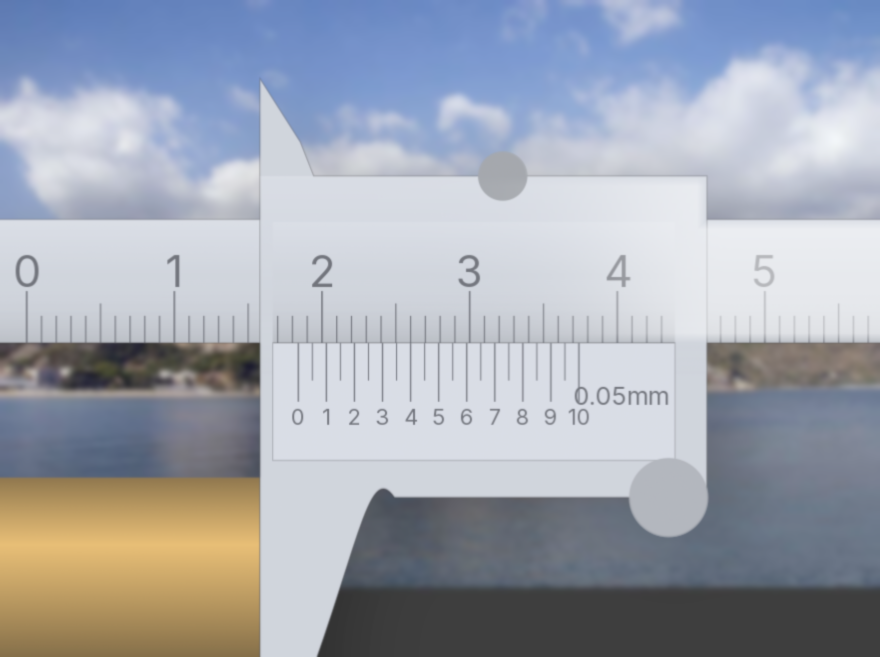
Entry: 18.4; mm
